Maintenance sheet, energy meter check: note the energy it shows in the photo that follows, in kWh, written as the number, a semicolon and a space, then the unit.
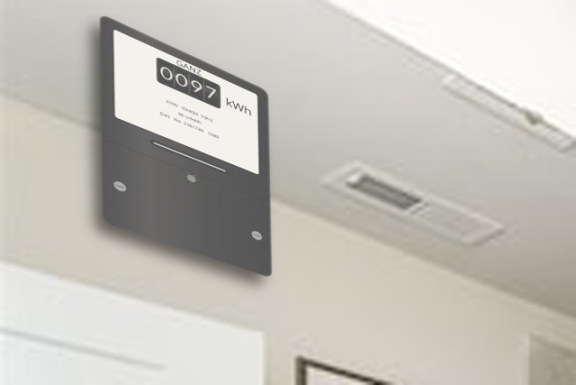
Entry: 97; kWh
